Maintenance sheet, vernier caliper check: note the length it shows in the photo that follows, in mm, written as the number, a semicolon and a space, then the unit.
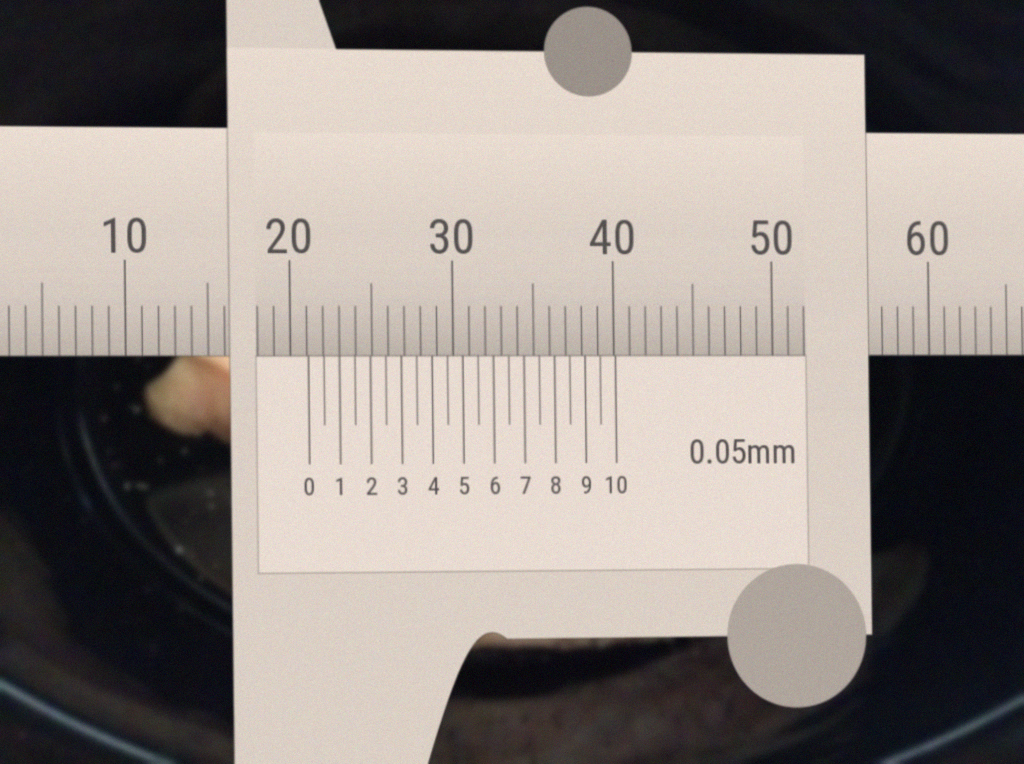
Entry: 21.1; mm
